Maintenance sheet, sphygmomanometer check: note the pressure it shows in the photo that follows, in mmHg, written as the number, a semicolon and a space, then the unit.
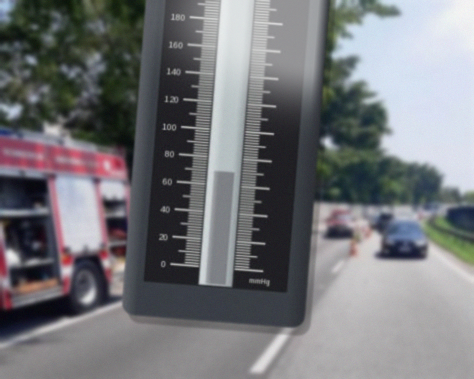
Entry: 70; mmHg
